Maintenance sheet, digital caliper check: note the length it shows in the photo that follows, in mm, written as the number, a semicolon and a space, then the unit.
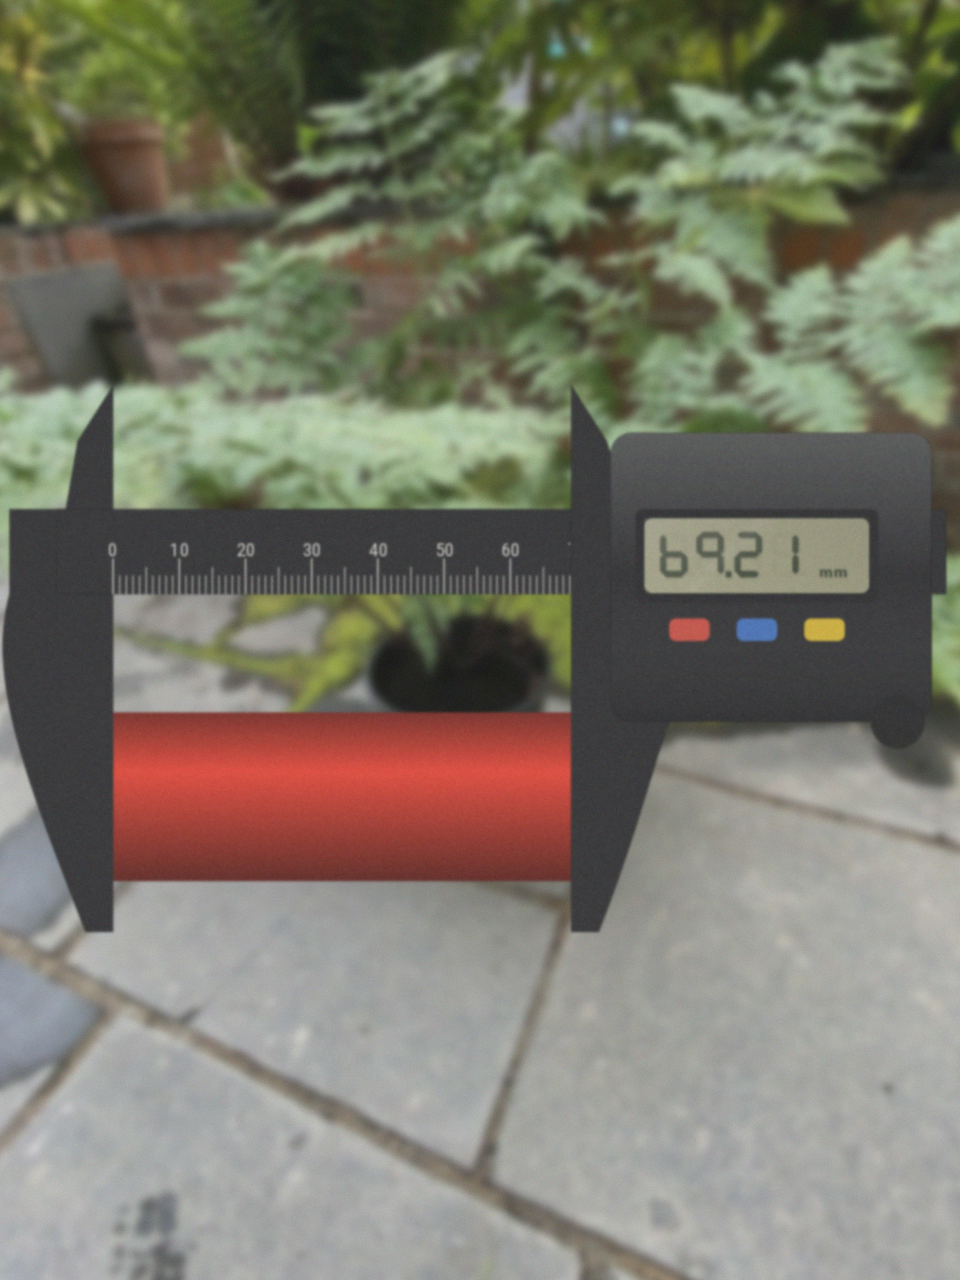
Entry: 69.21; mm
